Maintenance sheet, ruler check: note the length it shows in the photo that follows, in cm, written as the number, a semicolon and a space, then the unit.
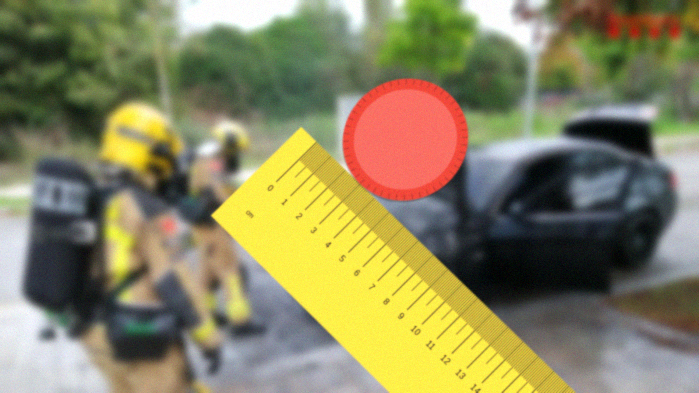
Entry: 6; cm
